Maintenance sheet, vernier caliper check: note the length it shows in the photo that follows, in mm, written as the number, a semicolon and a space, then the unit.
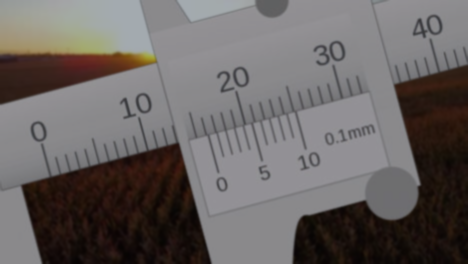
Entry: 16.2; mm
